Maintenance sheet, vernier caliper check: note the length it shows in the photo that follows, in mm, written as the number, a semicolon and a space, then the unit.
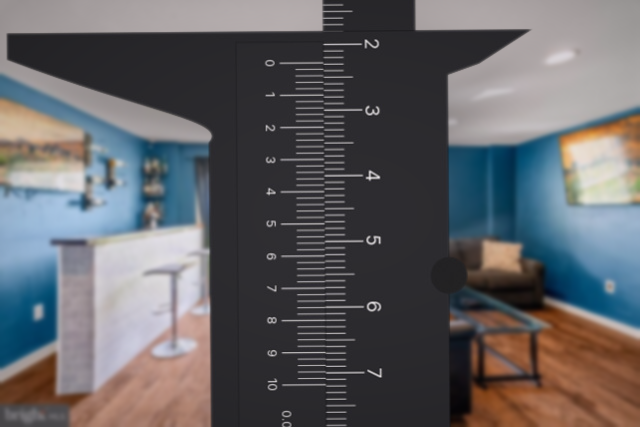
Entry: 22.8; mm
